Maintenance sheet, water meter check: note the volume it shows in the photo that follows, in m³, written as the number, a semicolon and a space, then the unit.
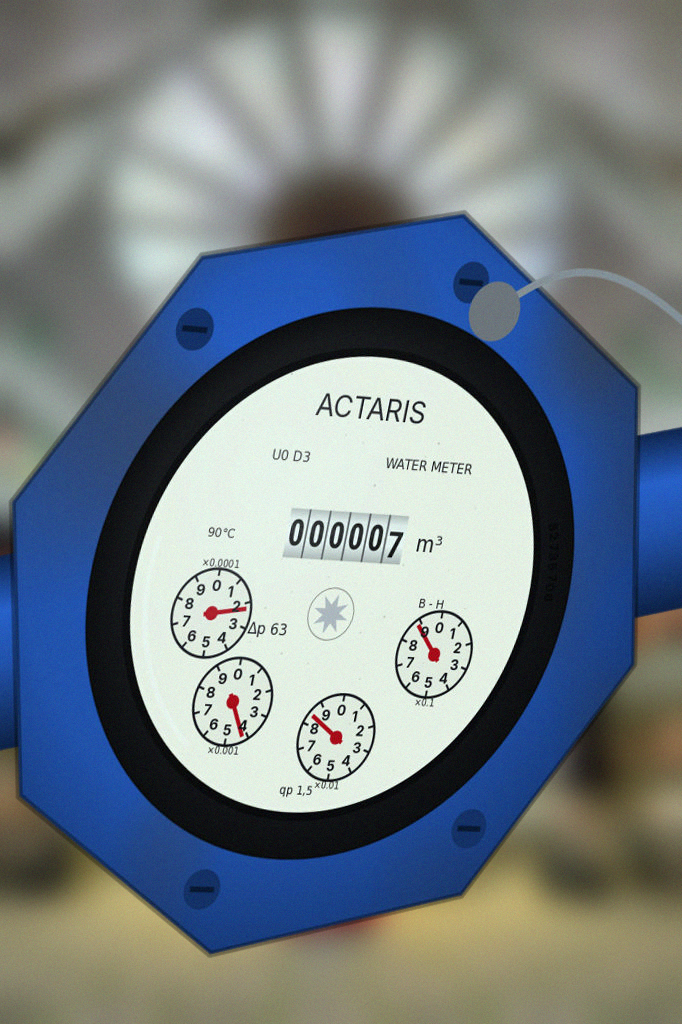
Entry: 6.8842; m³
